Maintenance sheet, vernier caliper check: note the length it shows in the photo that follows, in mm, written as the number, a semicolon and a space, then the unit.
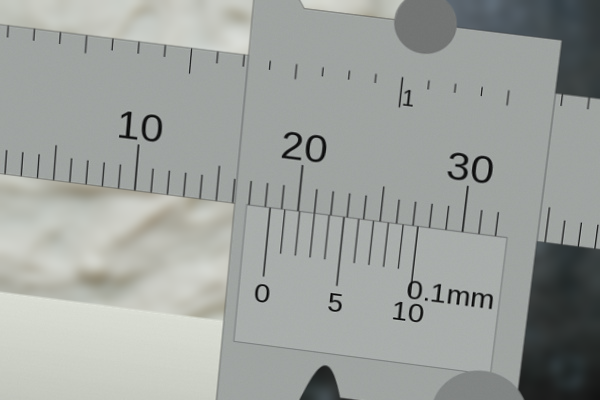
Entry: 18.3; mm
